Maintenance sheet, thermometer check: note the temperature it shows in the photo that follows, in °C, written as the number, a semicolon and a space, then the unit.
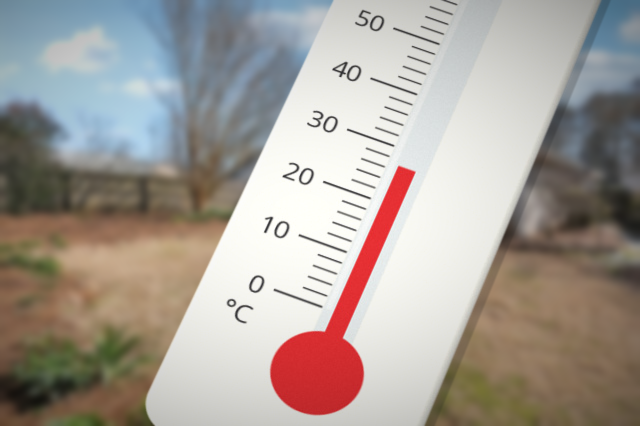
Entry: 27; °C
